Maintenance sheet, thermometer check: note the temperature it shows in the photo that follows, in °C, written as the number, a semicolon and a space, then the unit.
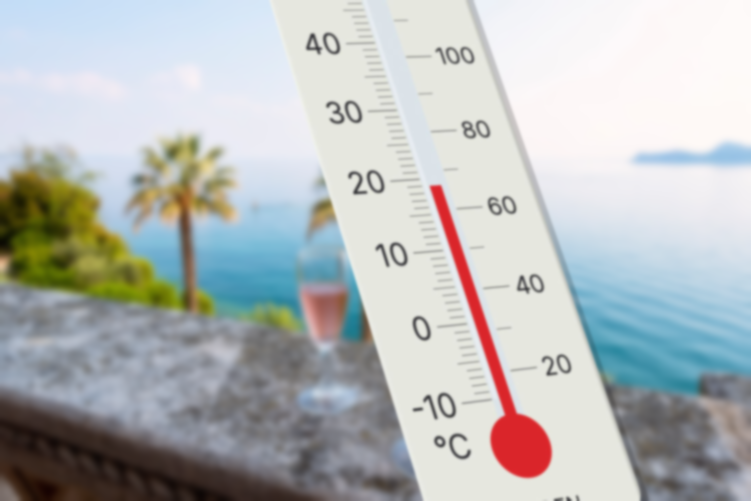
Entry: 19; °C
